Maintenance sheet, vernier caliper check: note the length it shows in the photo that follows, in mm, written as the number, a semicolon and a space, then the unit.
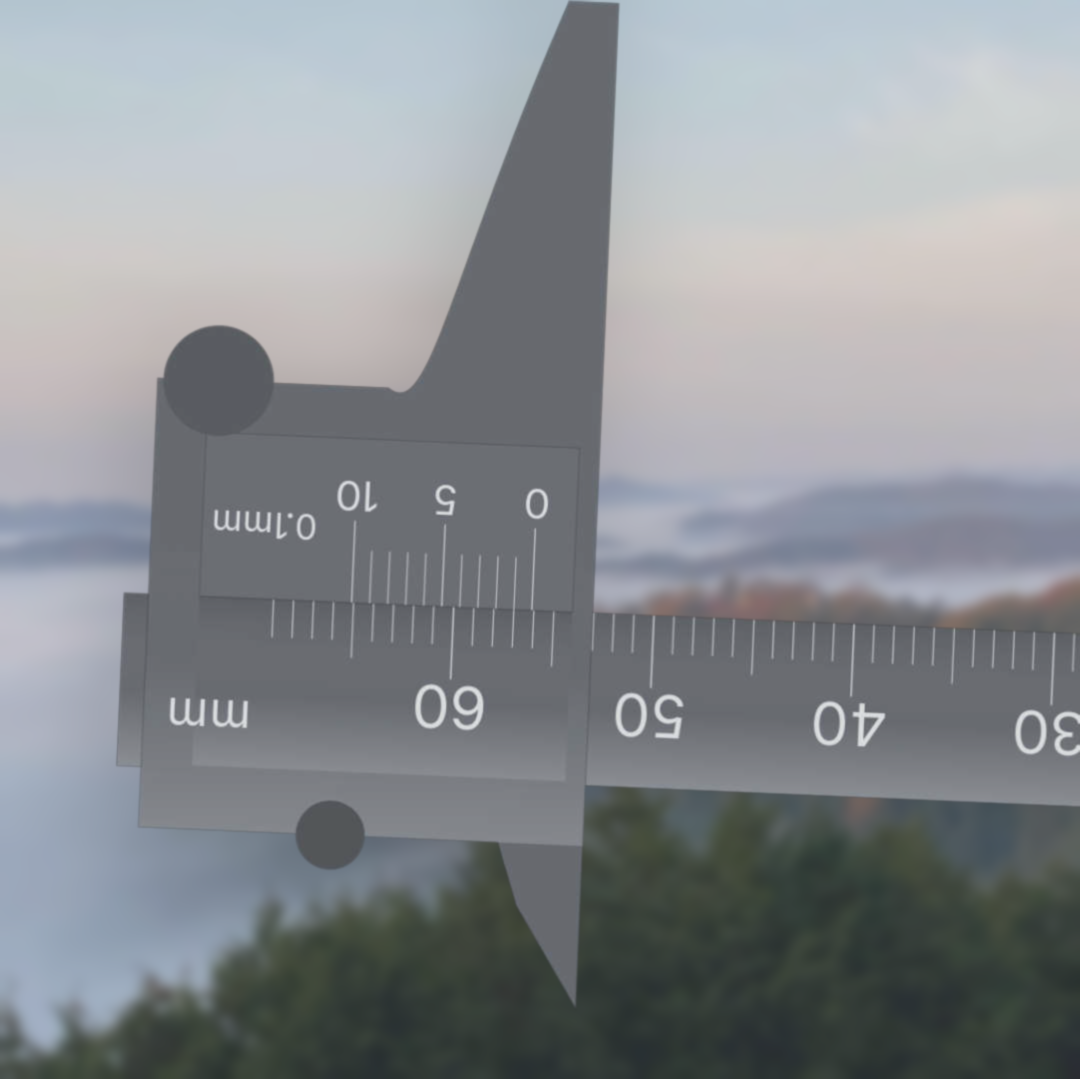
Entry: 56.1; mm
